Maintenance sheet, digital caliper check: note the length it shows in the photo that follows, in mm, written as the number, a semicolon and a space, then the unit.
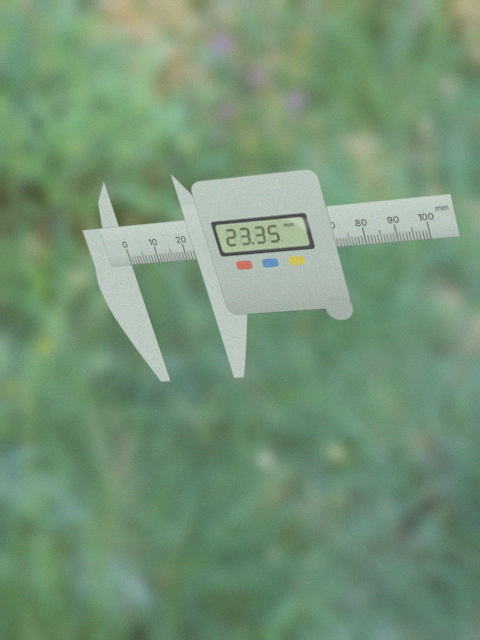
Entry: 23.35; mm
